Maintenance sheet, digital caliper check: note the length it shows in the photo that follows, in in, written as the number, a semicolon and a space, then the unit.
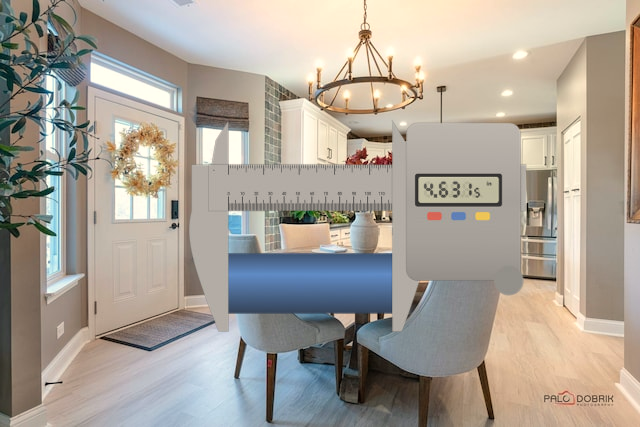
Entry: 4.6315; in
